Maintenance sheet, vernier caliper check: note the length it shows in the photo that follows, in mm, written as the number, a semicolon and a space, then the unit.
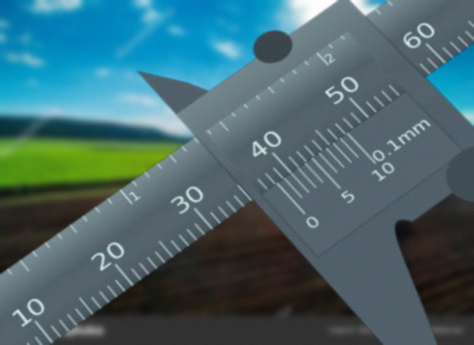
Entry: 38.2; mm
